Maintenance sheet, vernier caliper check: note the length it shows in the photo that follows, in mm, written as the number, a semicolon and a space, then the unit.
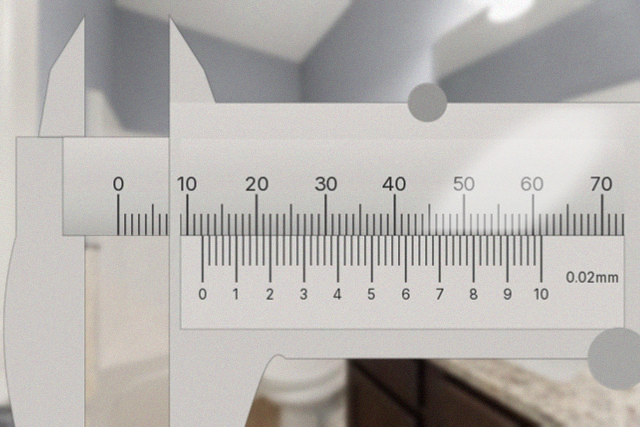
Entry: 12.2; mm
